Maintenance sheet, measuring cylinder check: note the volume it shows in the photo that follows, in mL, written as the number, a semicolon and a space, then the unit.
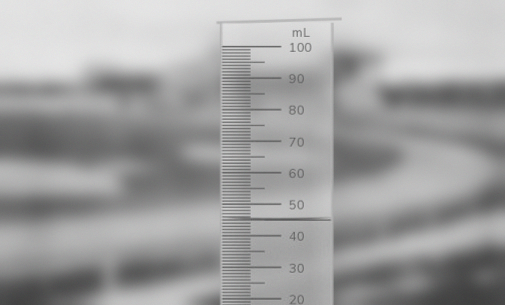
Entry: 45; mL
